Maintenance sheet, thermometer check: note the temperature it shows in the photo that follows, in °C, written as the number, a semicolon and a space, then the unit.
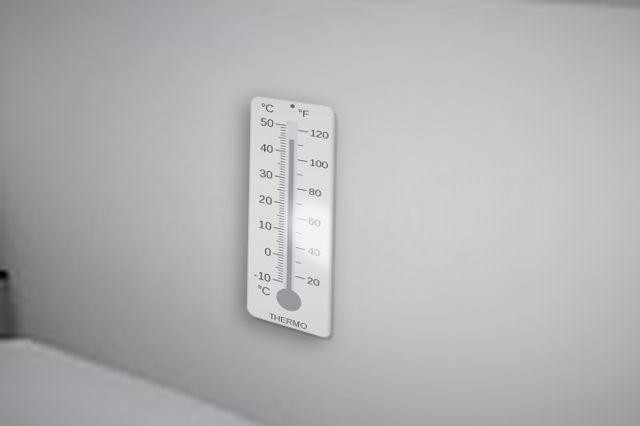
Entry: 45; °C
